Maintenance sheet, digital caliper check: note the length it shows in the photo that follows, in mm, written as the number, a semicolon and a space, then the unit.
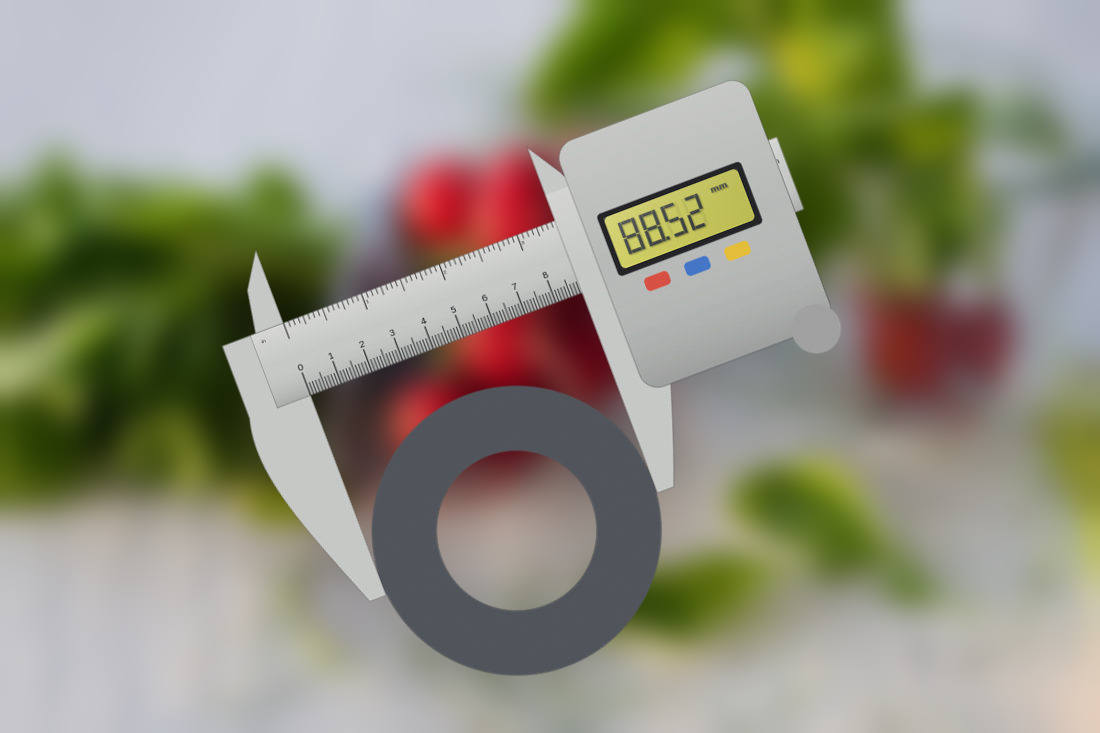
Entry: 88.52; mm
